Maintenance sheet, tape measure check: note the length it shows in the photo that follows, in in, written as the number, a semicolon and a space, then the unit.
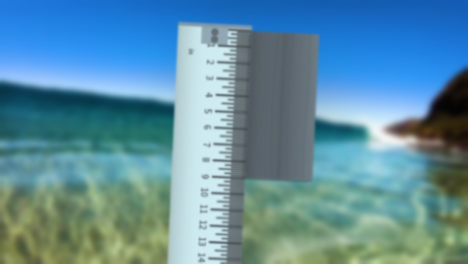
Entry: 9; in
